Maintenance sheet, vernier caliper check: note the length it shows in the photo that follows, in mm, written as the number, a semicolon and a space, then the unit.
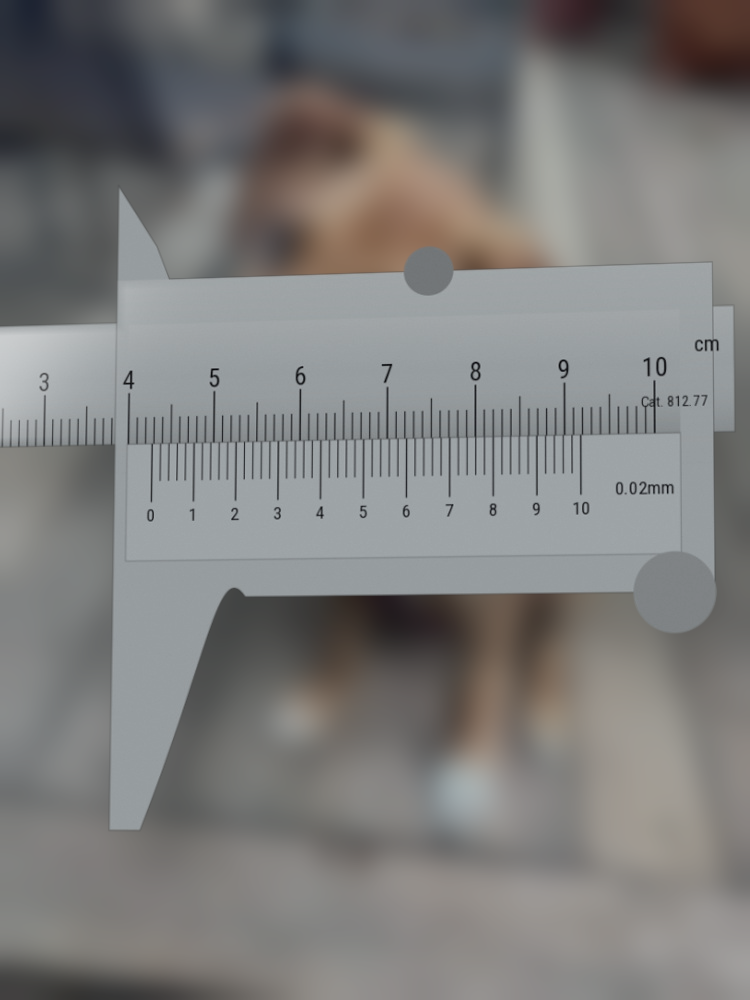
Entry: 42.8; mm
